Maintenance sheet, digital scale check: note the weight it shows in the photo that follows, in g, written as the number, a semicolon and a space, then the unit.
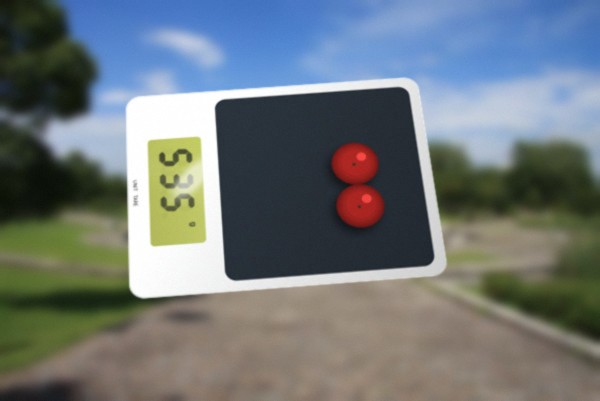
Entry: 535; g
